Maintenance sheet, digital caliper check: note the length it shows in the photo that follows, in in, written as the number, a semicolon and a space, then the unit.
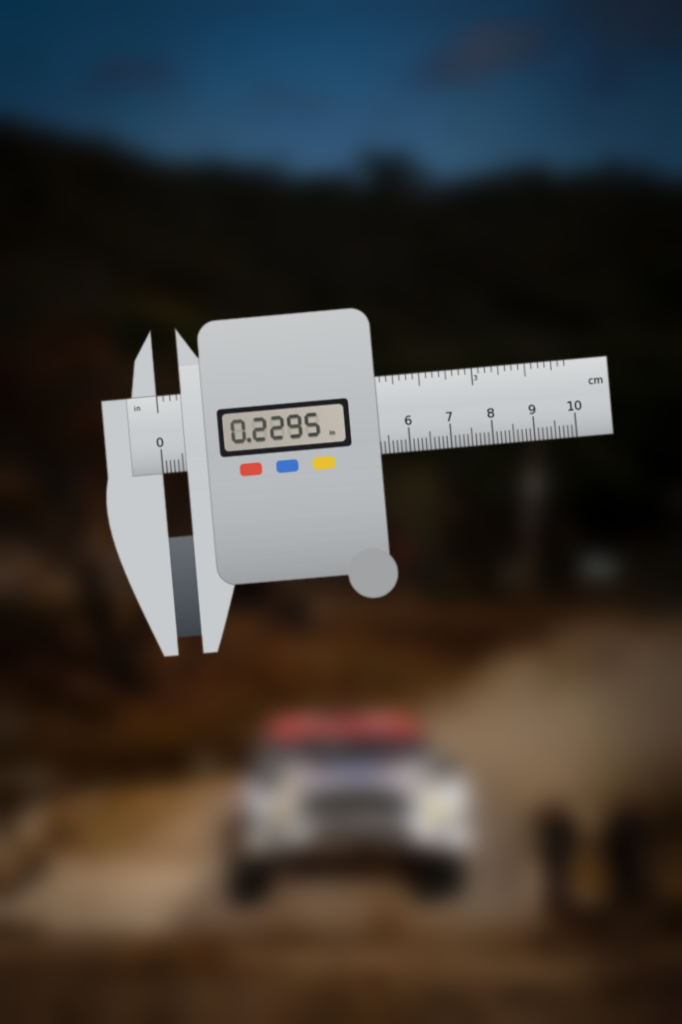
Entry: 0.2295; in
